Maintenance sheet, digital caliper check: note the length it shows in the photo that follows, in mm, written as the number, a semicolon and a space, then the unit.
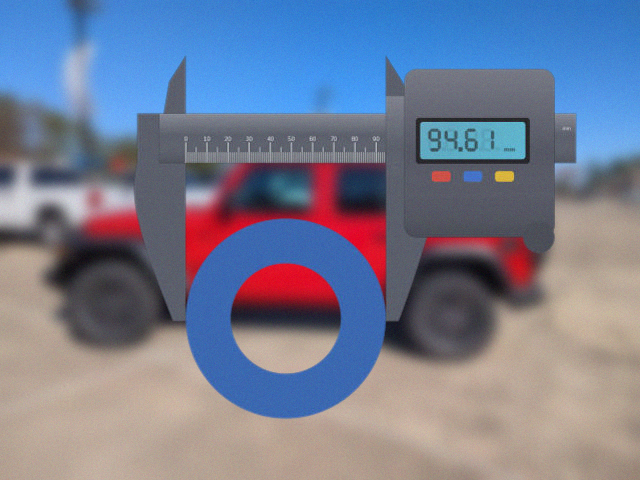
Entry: 94.61; mm
